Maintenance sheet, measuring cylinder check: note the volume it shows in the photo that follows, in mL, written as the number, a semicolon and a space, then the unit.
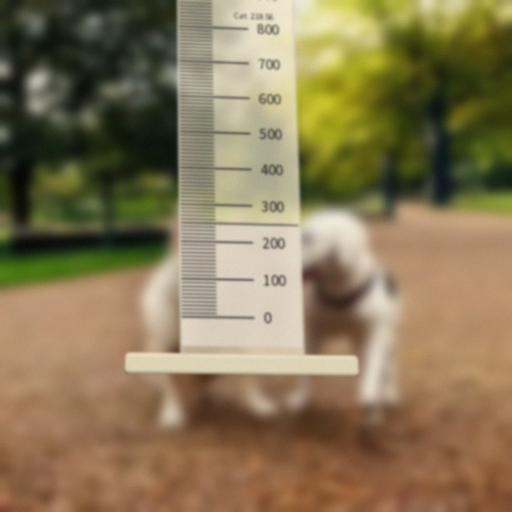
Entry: 250; mL
